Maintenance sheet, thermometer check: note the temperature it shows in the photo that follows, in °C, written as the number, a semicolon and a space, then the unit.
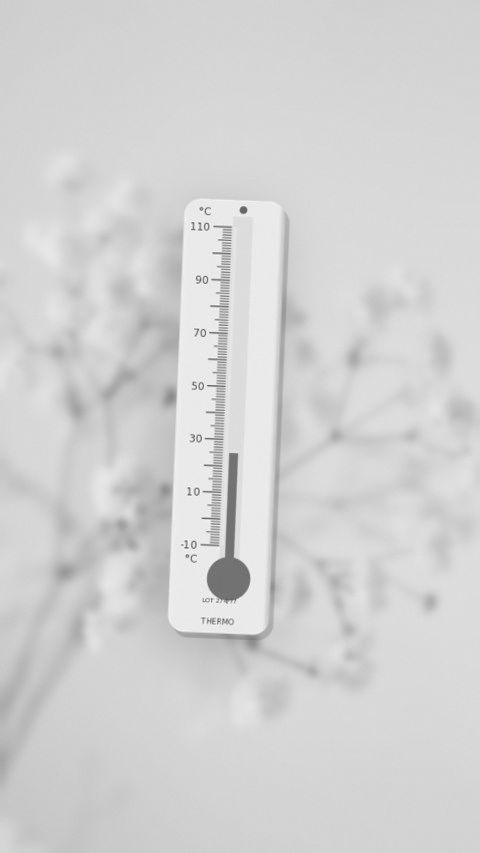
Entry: 25; °C
